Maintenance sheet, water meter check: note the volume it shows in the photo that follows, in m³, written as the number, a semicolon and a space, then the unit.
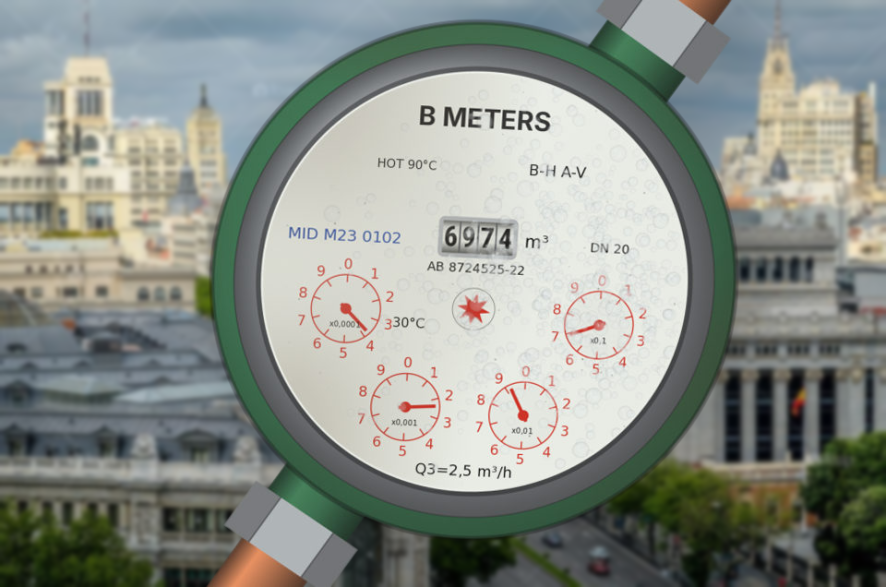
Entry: 6974.6923; m³
